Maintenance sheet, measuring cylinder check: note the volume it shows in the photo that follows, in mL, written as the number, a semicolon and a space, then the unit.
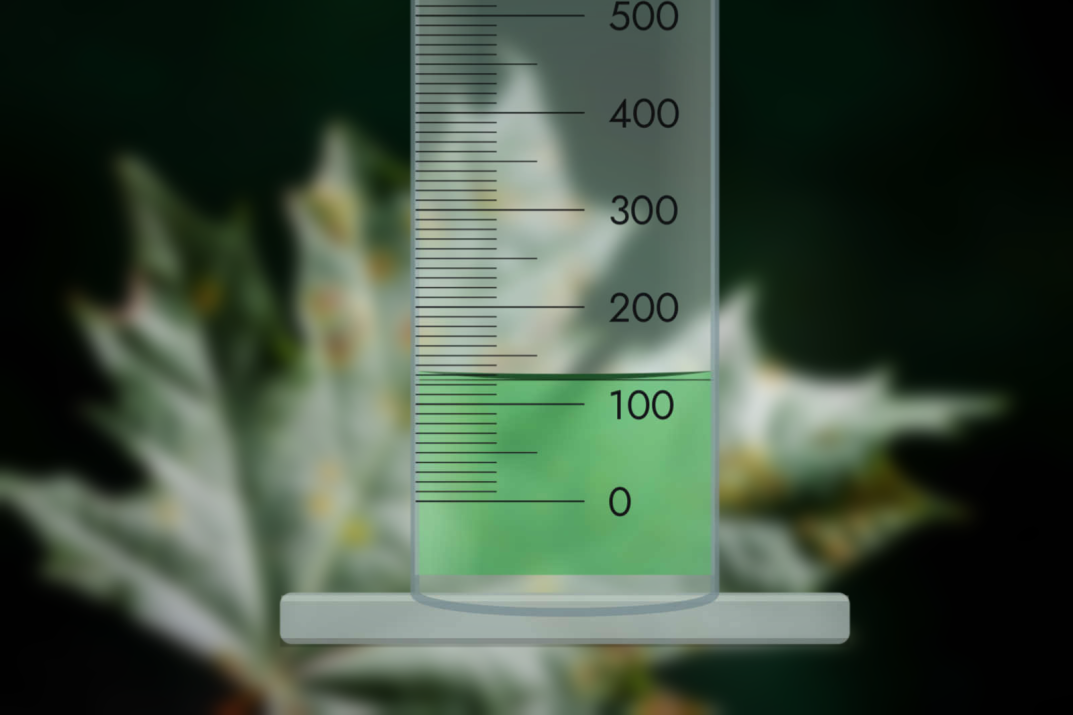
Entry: 125; mL
